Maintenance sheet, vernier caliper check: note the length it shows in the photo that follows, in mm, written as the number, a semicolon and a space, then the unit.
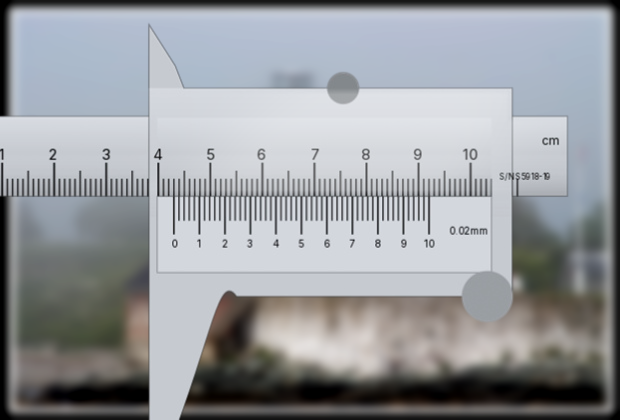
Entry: 43.0; mm
